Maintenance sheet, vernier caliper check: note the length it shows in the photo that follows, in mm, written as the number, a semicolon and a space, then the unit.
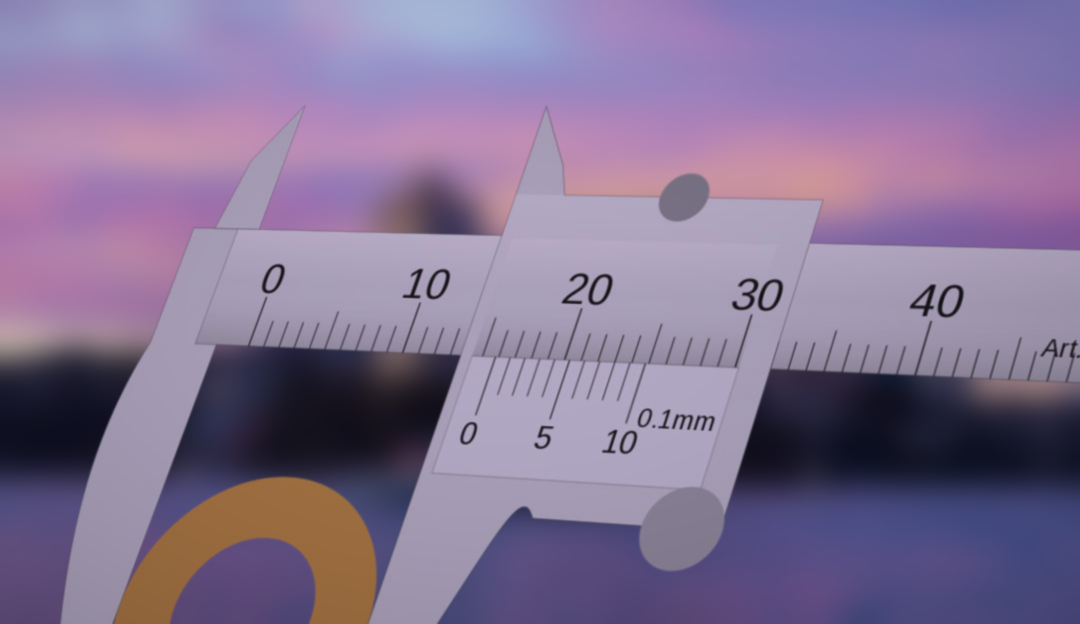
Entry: 15.8; mm
